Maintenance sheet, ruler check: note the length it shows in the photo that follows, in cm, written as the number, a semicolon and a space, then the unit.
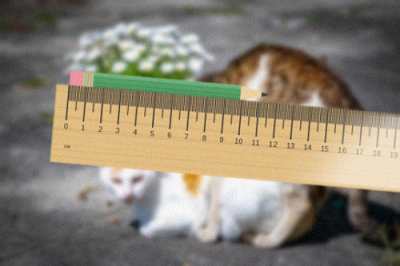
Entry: 11.5; cm
